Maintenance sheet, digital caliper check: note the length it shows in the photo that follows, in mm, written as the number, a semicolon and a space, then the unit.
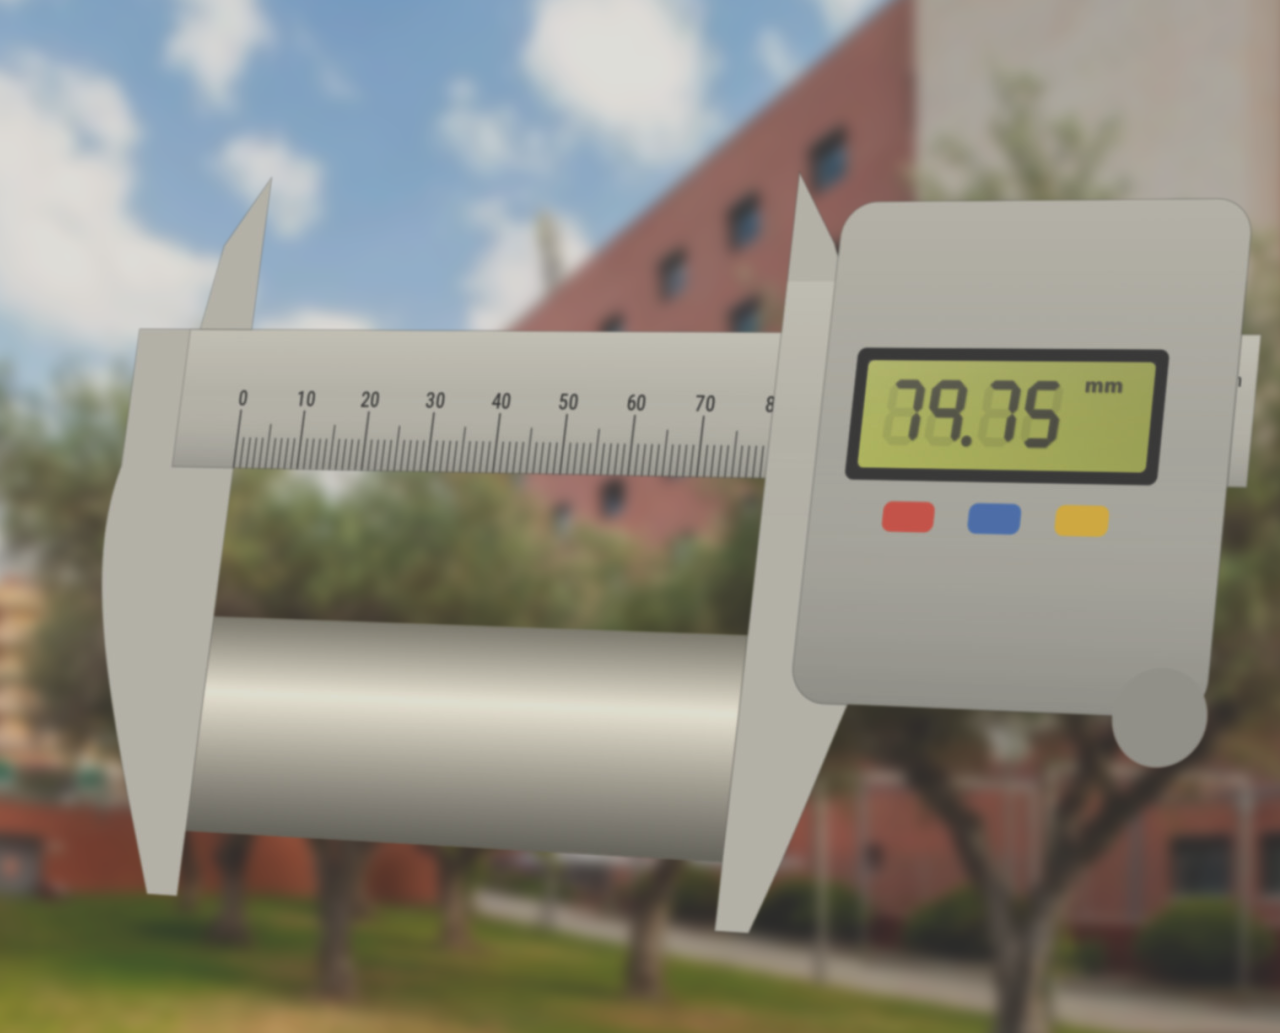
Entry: 79.75; mm
